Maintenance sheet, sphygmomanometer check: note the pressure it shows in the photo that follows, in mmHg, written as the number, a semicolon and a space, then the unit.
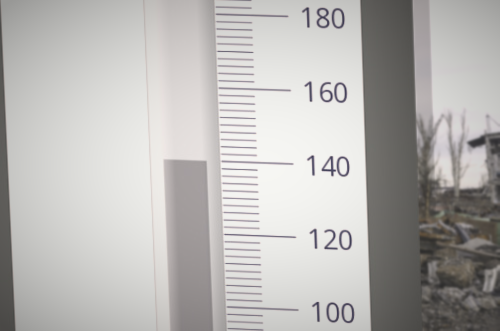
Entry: 140; mmHg
